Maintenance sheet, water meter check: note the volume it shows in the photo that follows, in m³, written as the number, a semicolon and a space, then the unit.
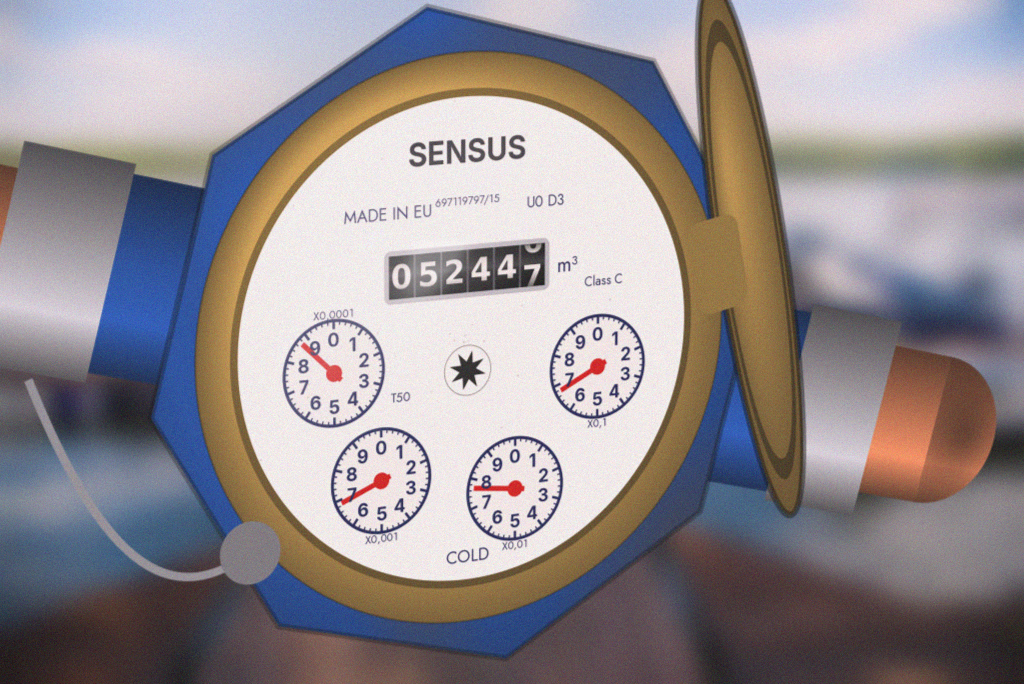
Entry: 52446.6768; m³
